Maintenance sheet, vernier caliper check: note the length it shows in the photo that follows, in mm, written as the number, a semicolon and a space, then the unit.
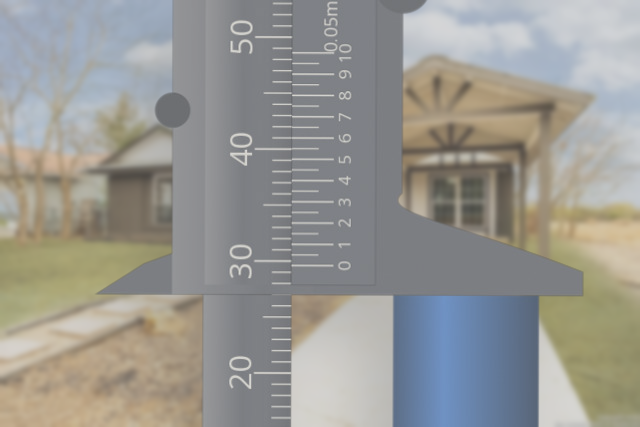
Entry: 29.6; mm
